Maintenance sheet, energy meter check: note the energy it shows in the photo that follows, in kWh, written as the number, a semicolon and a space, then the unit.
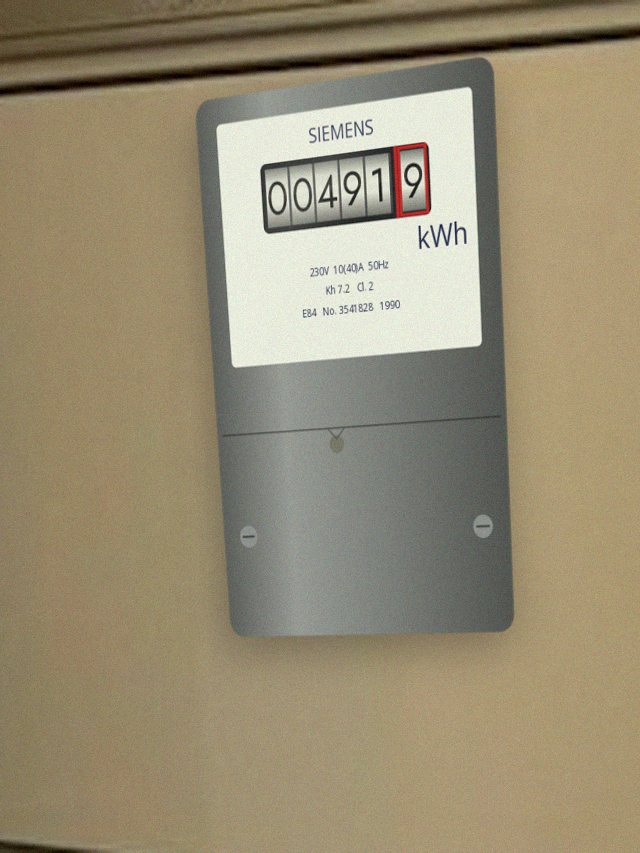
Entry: 491.9; kWh
